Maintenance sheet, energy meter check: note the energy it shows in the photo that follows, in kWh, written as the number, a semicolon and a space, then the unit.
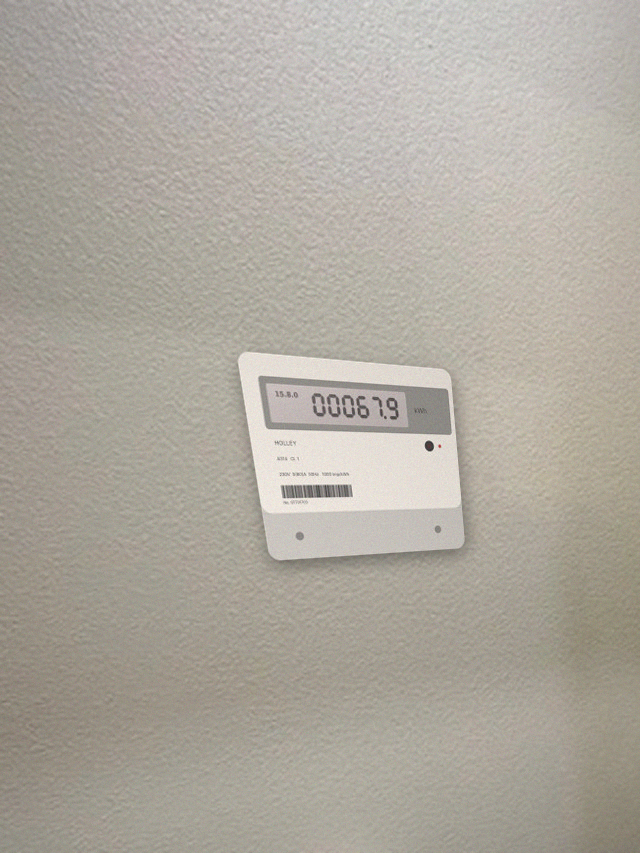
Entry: 67.9; kWh
